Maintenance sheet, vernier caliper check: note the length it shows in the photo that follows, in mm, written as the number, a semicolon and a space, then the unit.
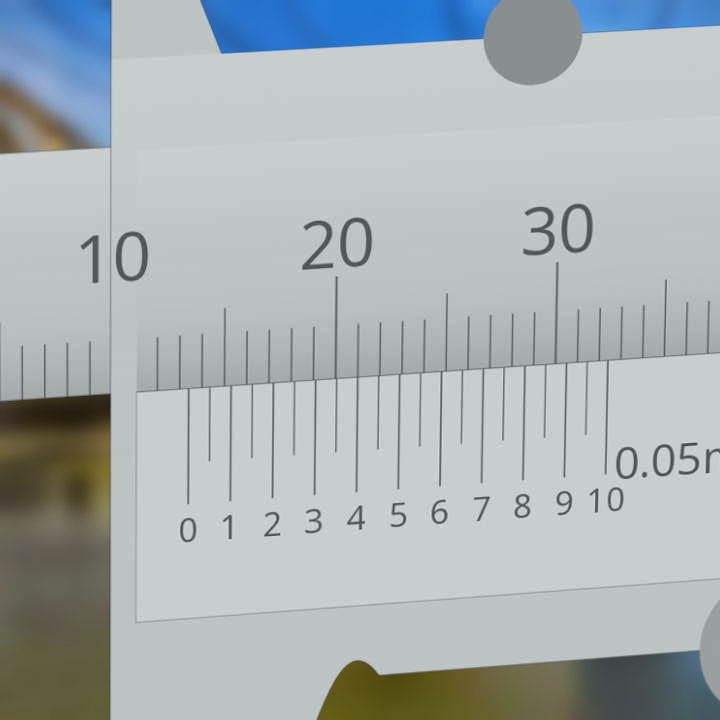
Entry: 13.4; mm
